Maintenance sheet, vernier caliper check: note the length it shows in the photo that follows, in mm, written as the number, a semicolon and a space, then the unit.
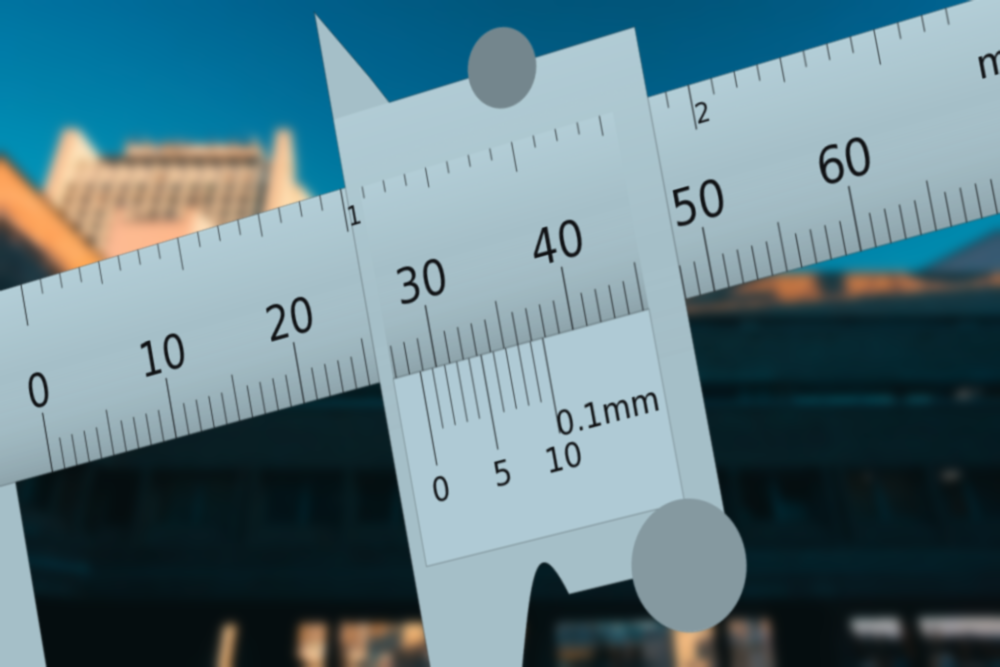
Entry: 28.8; mm
